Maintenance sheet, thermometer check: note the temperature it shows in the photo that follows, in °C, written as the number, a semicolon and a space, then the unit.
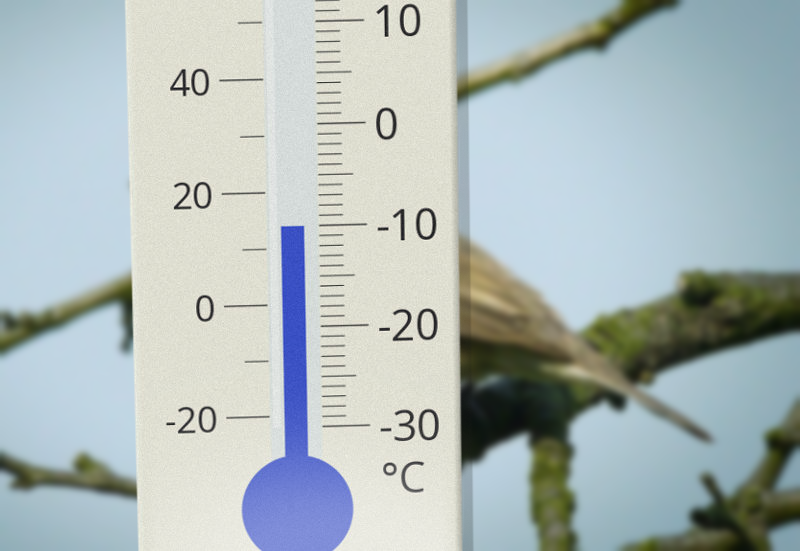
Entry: -10; °C
